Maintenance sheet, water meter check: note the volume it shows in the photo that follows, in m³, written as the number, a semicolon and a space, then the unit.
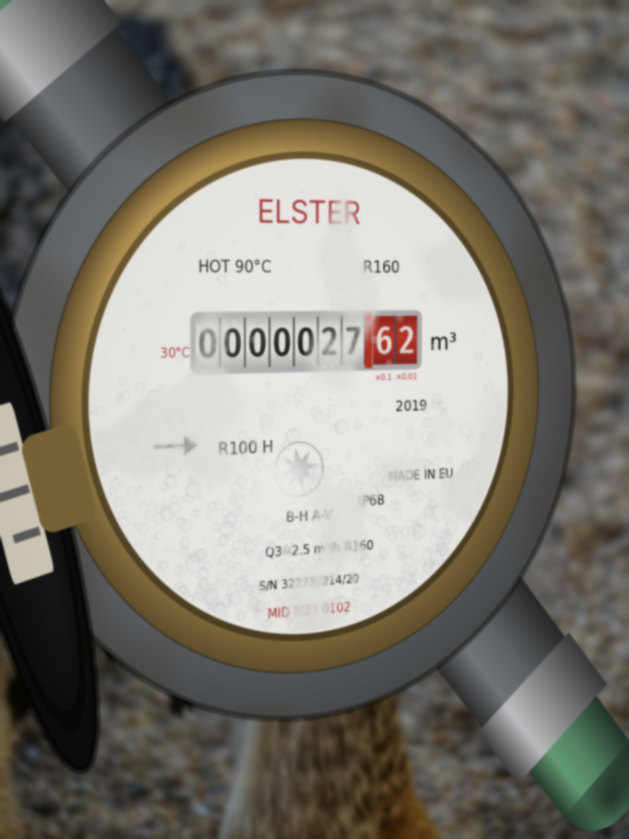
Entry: 27.62; m³
